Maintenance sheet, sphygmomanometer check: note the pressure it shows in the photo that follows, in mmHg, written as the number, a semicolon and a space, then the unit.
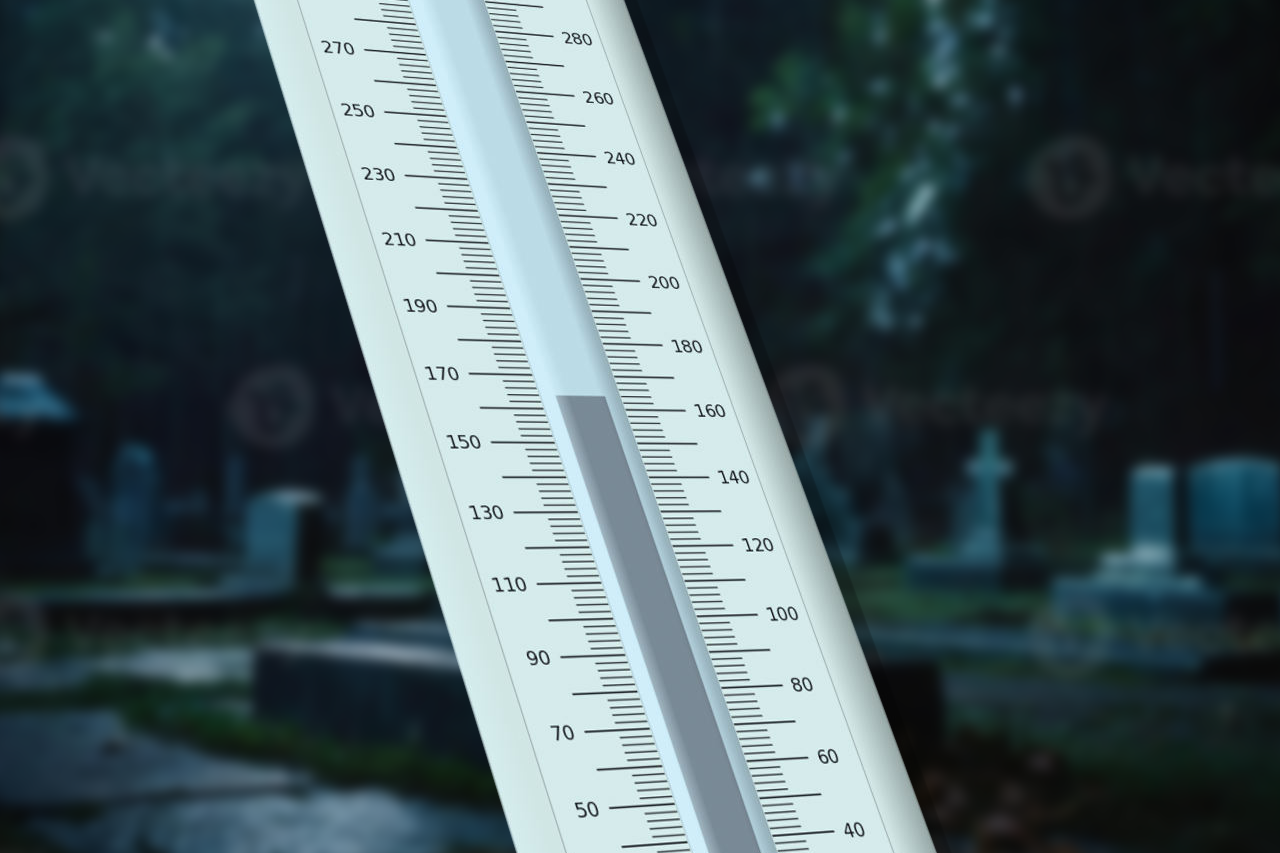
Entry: 164; mmHg
